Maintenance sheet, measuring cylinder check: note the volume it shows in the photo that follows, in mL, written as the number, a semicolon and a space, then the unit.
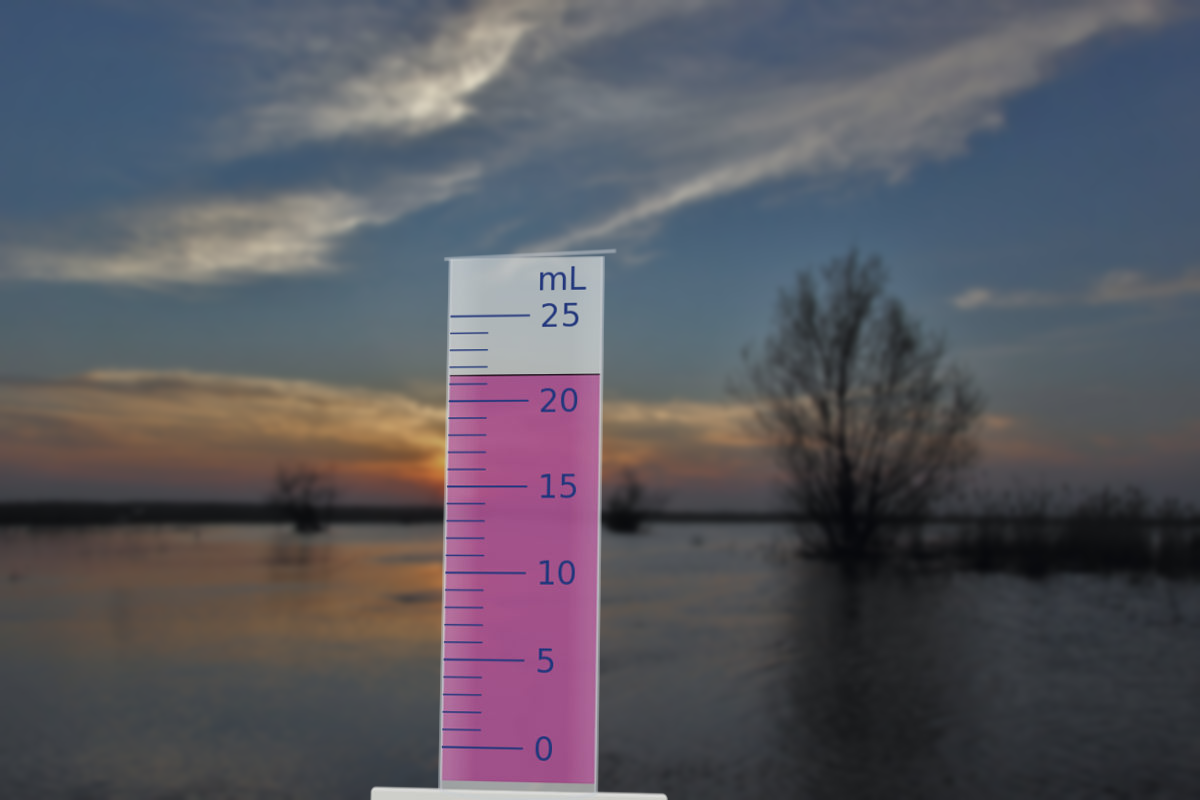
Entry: 21.5; mL
